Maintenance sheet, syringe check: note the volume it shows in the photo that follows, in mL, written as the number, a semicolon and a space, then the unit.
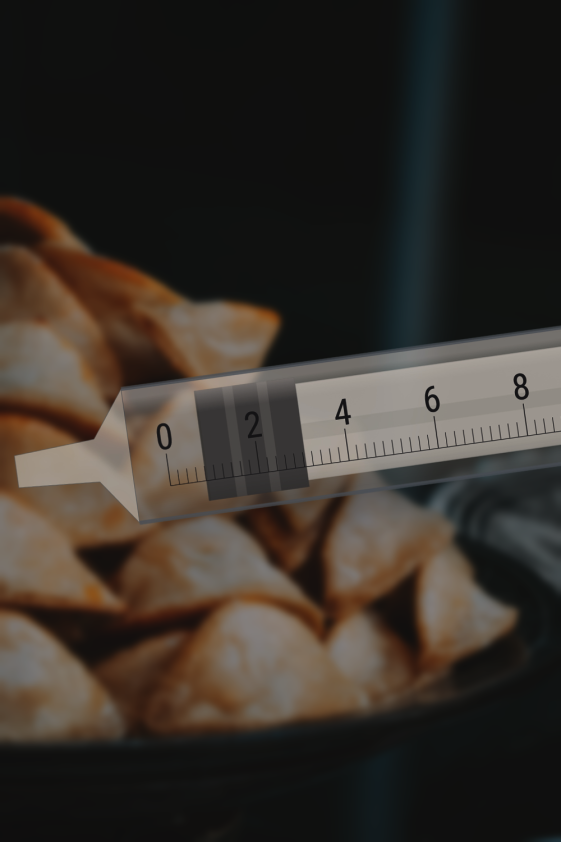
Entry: 0.8; mL
